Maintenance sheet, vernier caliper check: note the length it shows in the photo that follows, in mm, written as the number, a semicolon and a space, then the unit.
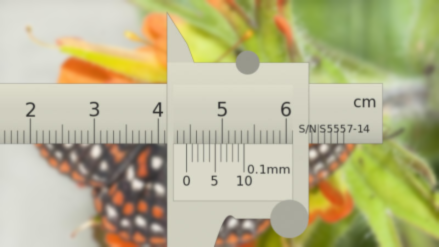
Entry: 44.4; mm
